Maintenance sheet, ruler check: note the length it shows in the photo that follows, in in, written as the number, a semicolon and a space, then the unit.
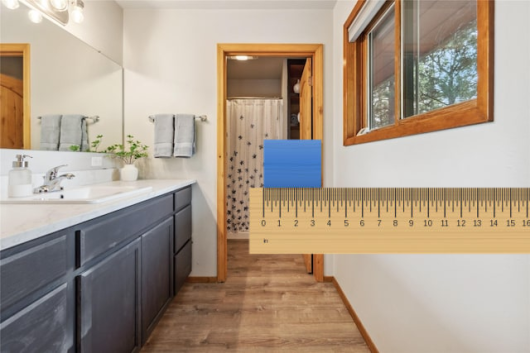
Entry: 3.5; in
